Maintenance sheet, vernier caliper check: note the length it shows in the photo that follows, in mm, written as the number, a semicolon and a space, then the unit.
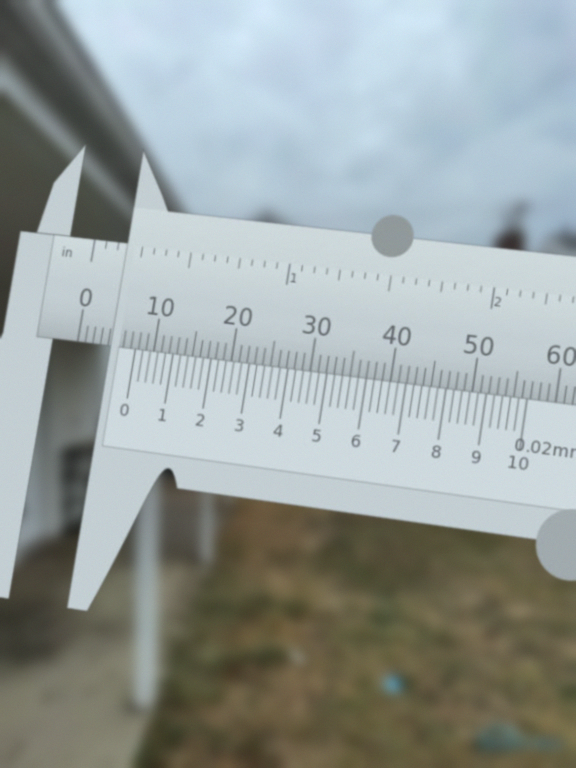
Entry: 7.6; mm
